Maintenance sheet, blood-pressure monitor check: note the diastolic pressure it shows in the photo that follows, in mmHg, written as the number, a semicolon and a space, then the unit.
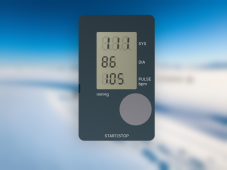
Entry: 86; mmHg
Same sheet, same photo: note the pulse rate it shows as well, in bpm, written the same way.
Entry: 105; bpm
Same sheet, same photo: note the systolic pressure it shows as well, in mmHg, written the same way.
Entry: 111; mmHg
